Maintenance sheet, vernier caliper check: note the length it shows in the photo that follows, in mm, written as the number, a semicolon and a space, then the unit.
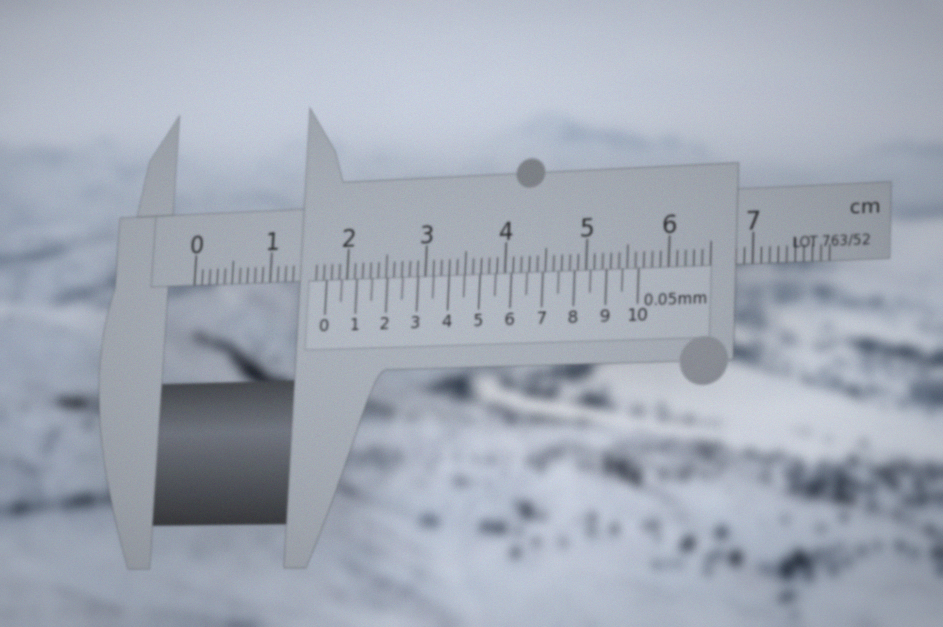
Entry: 17.4; mm
